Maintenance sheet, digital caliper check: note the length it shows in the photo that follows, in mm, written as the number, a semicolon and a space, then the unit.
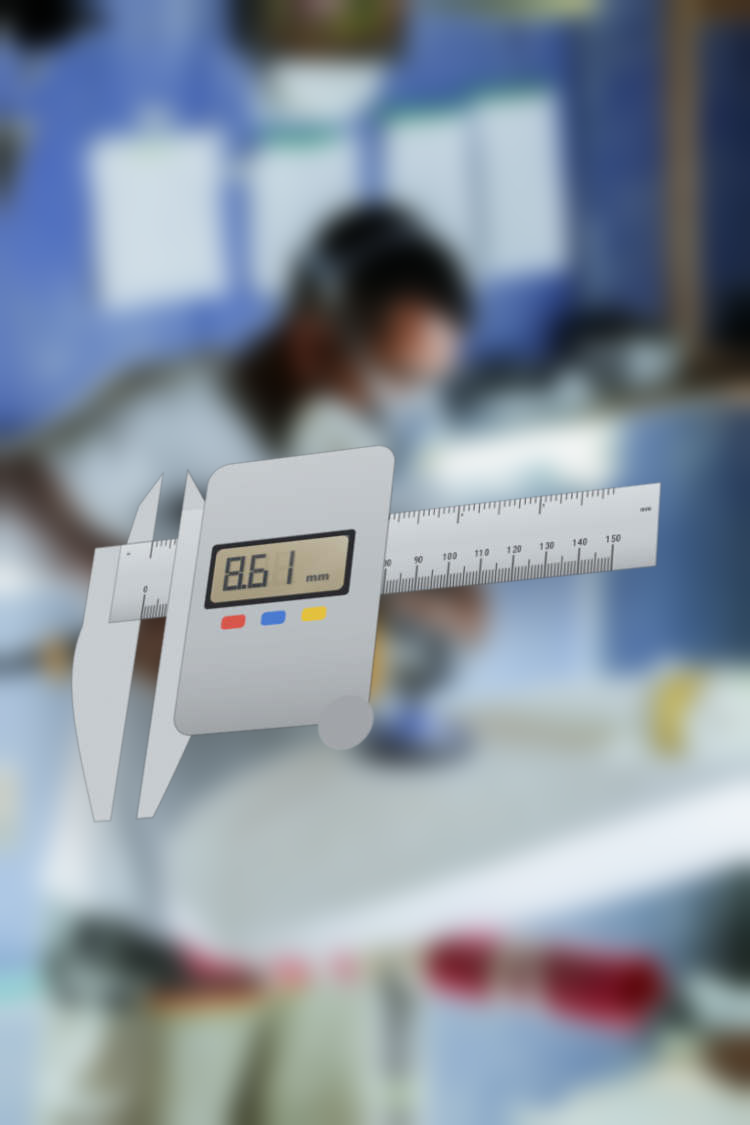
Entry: 8.61; mm
